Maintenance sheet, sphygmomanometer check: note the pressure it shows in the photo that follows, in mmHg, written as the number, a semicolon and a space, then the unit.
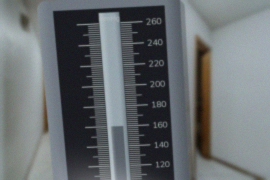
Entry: 160; mmHg
